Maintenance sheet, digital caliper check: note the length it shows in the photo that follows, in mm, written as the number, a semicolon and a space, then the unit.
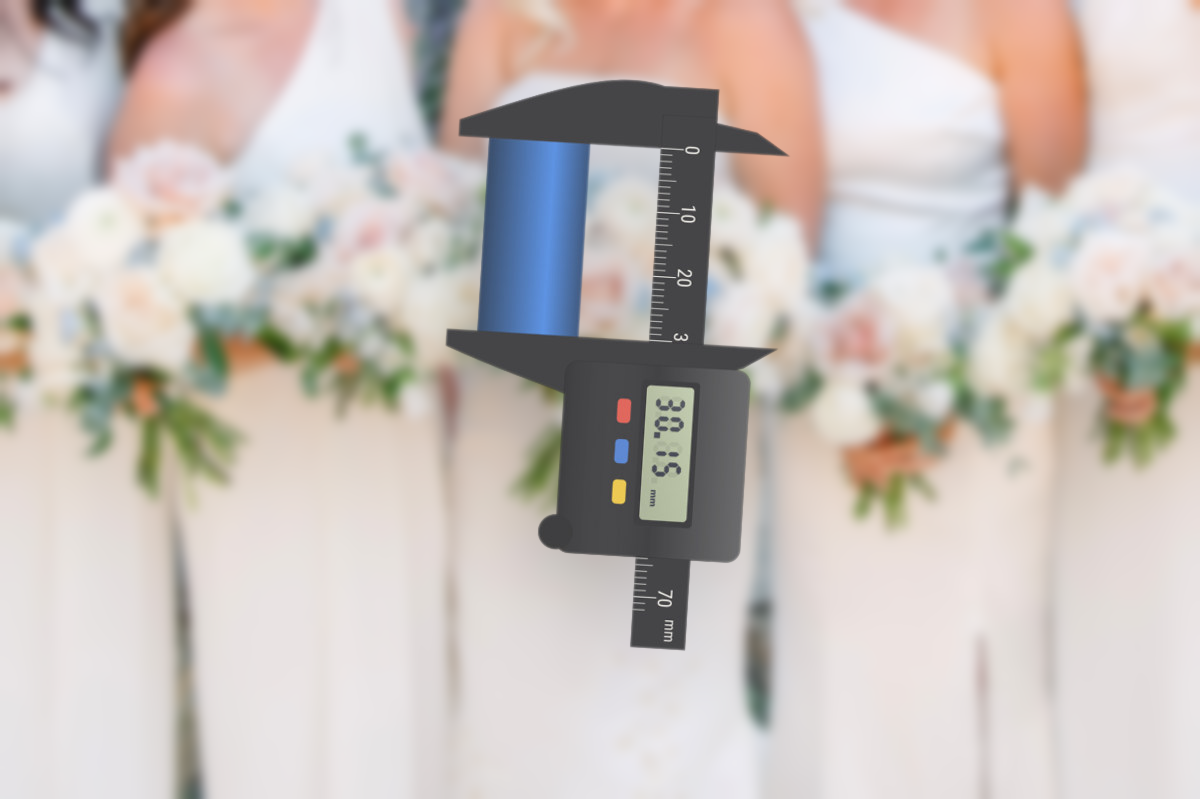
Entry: 30.15; mm
